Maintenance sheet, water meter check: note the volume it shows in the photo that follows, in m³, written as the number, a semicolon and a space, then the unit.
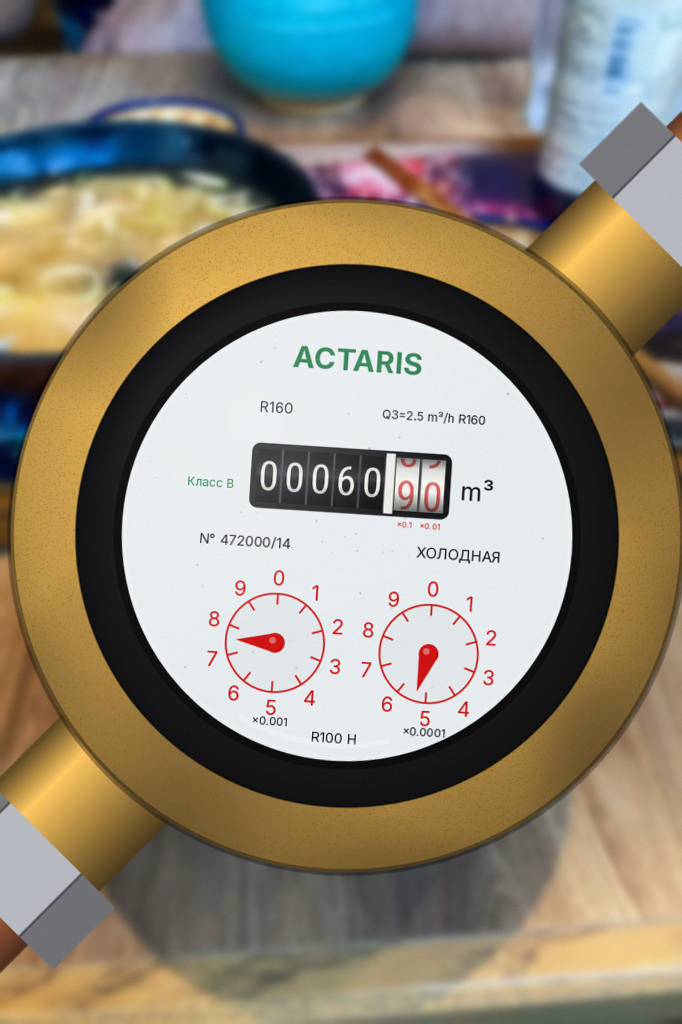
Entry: 60.8975; m³
